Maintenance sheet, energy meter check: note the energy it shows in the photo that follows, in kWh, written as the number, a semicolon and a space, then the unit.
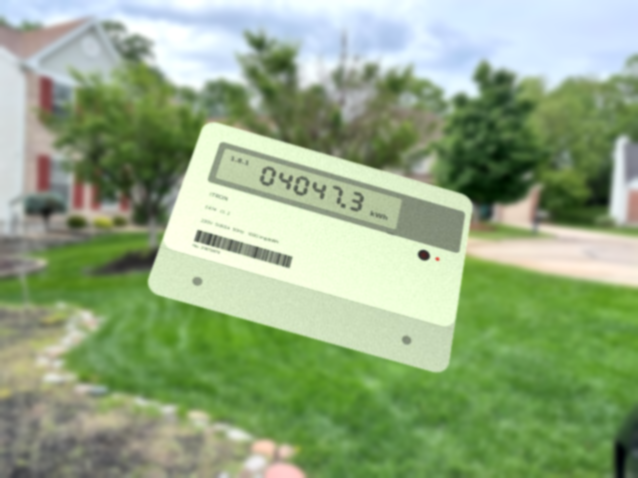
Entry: 4047.3; kWh
